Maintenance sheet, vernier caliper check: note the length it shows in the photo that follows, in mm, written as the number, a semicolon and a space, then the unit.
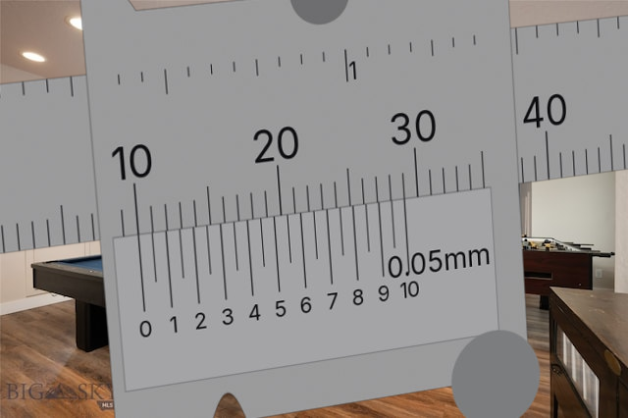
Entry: 10.0; mm
